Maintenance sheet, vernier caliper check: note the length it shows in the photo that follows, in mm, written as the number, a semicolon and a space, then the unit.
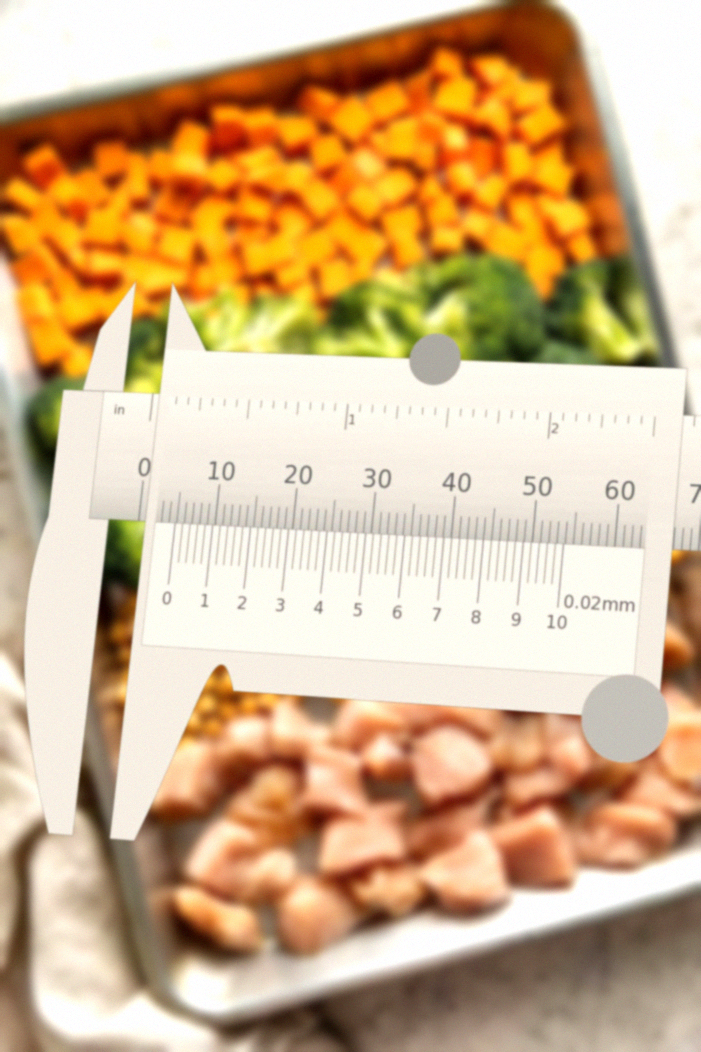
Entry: 4.8; mm
